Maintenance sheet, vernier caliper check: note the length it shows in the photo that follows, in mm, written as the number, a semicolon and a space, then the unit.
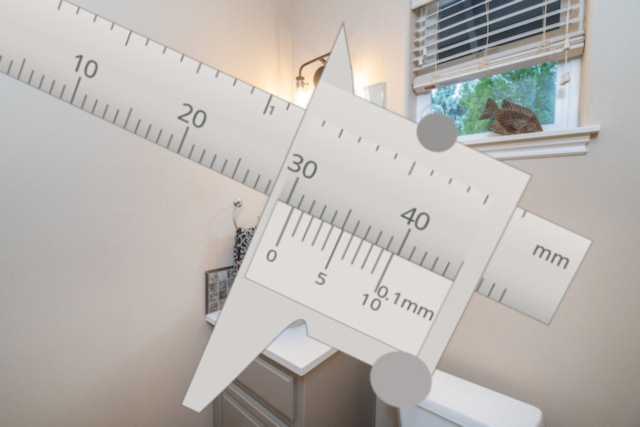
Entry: 30.6; mm
